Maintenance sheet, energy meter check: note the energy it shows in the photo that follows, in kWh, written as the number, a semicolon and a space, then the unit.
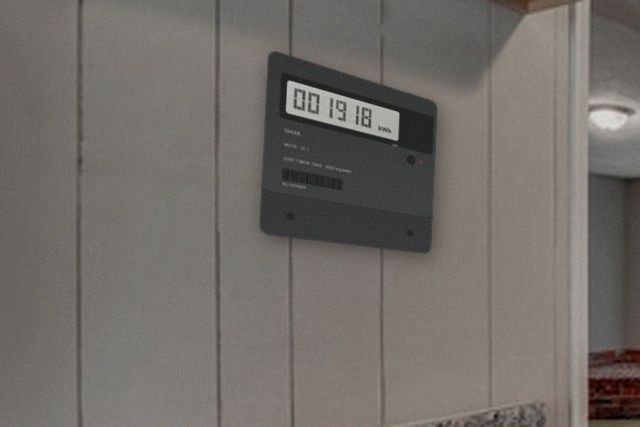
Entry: 1918; kWh
